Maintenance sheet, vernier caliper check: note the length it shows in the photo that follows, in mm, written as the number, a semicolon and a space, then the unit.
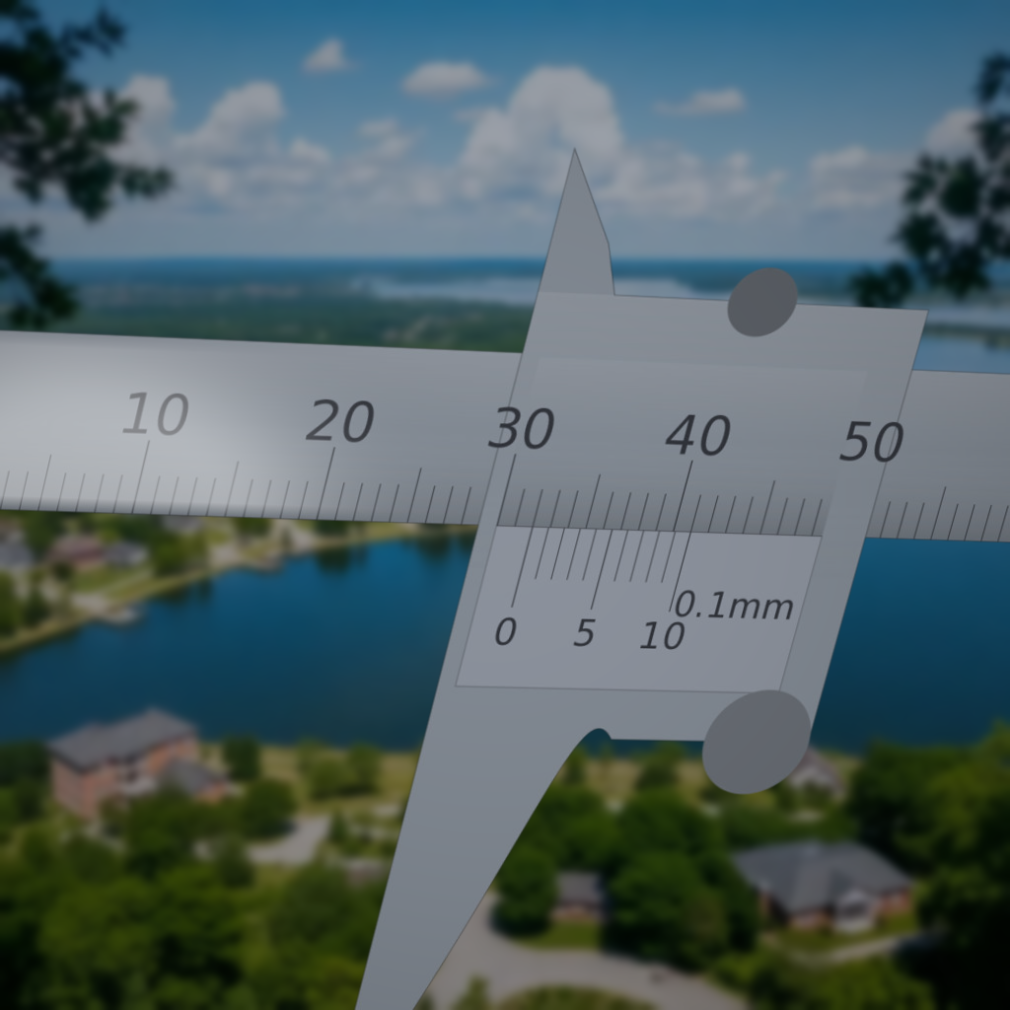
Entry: 32.0; mm
